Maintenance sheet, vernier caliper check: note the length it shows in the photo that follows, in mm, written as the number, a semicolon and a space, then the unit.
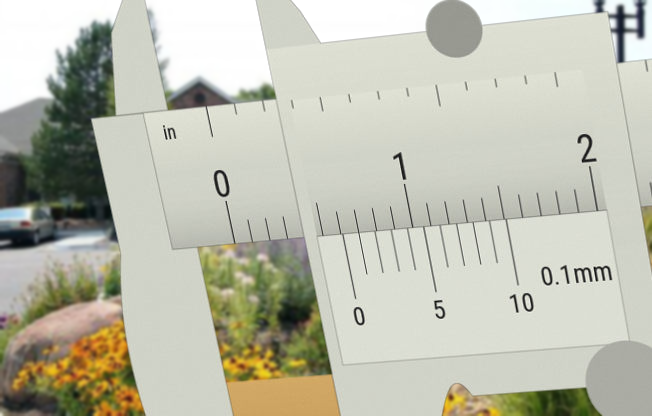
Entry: 6.1; mm
